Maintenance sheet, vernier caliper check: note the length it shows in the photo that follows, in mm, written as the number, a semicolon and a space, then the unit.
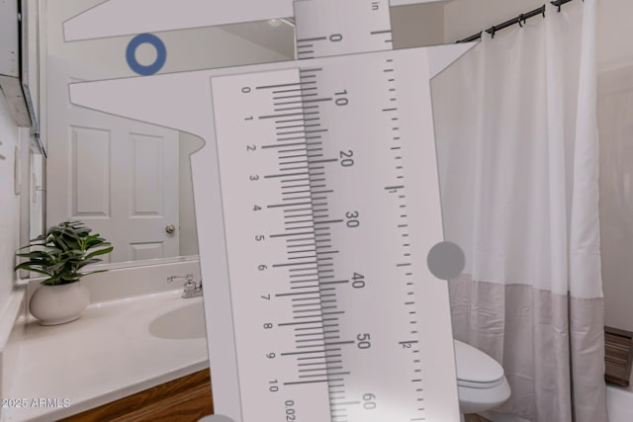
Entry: 7.0; mm
